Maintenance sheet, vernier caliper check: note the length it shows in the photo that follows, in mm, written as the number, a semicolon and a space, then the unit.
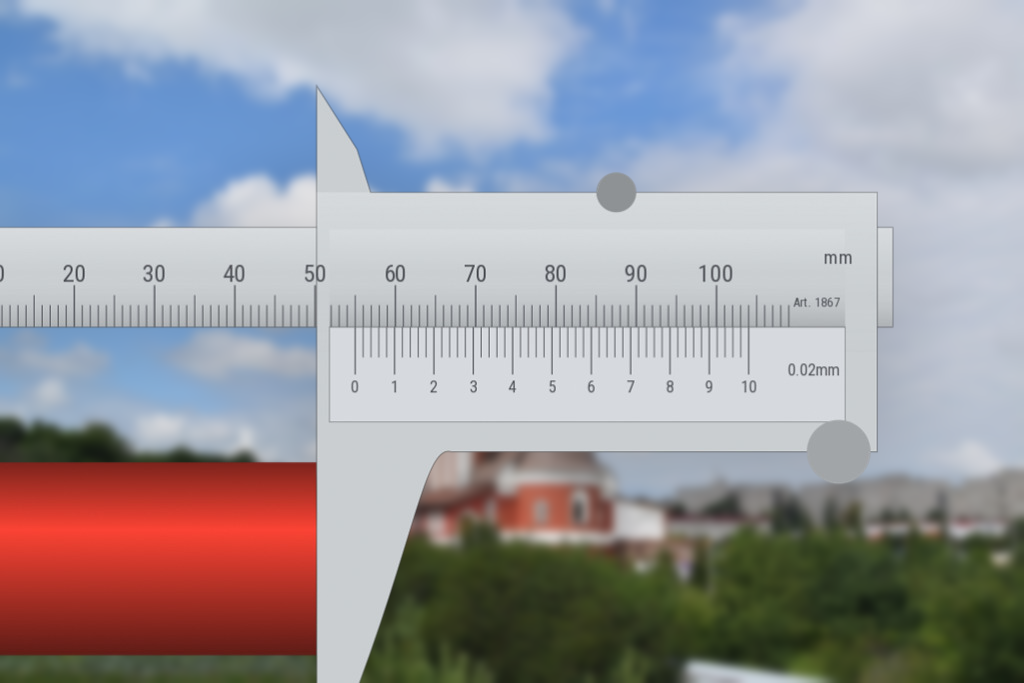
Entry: 55.0; mm
